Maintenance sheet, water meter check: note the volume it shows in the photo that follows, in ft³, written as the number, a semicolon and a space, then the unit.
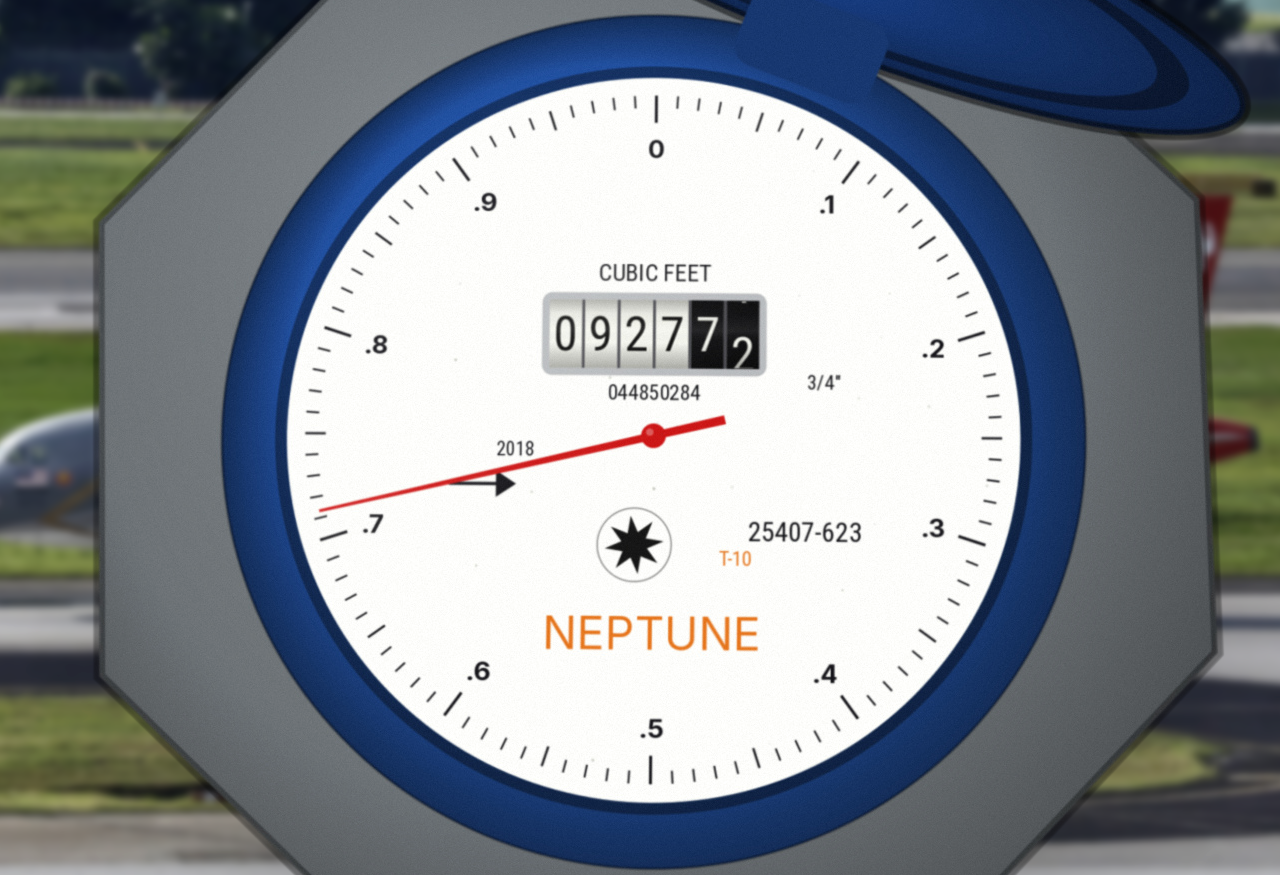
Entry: 92771.71; ft³
